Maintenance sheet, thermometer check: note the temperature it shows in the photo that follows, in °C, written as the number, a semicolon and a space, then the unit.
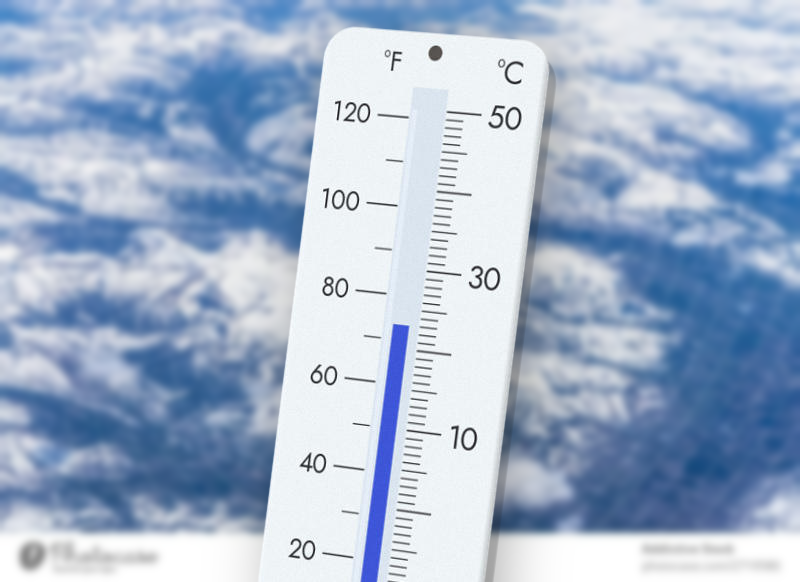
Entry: 23; °C
